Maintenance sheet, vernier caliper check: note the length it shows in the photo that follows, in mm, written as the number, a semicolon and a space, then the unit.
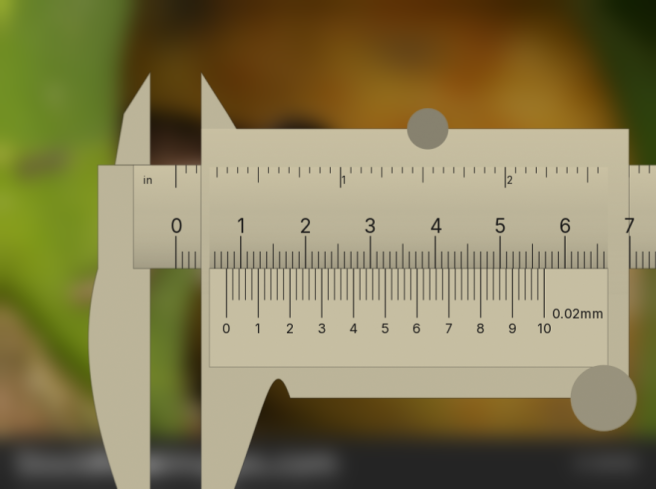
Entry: 7.8; mm
